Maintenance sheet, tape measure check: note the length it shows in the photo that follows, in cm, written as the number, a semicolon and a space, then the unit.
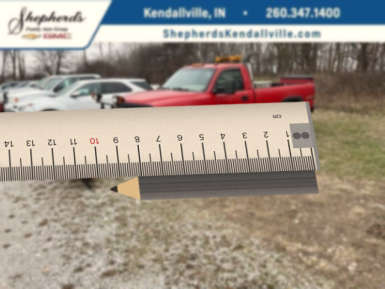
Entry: 9.5; cm
